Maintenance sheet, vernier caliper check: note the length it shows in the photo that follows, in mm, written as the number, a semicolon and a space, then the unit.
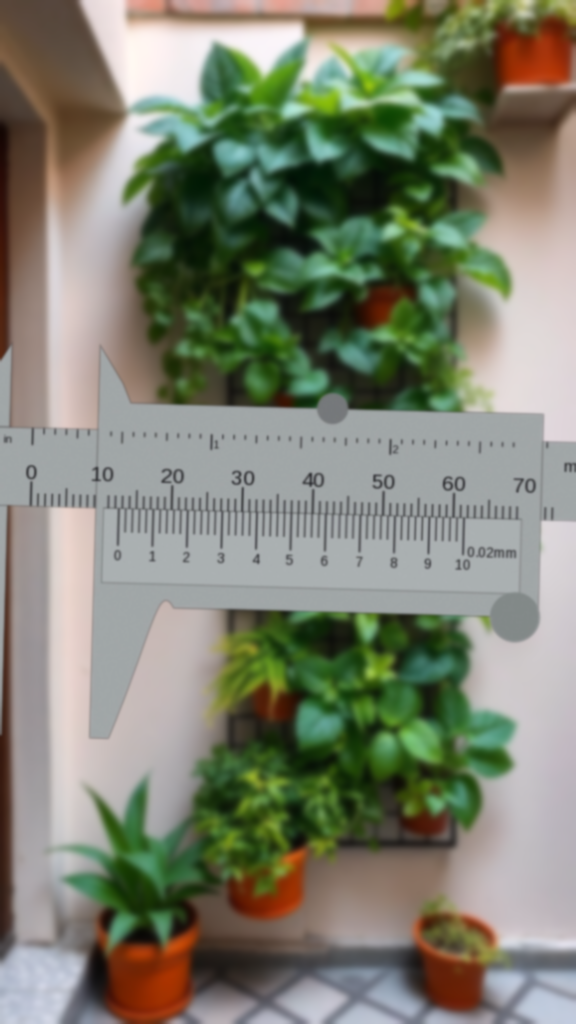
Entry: 12.5; mm
